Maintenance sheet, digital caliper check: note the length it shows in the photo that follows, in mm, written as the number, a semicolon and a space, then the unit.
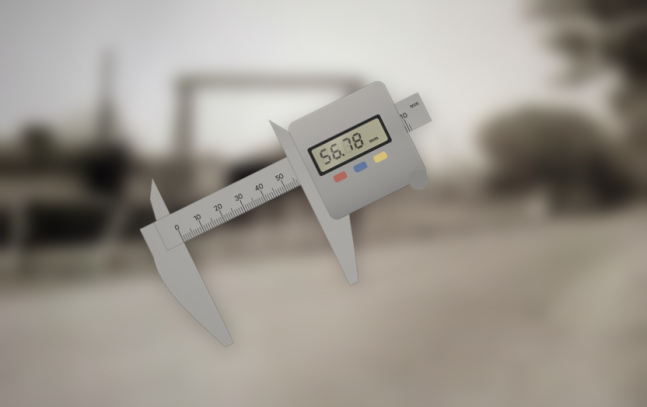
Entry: 56.78; mm
